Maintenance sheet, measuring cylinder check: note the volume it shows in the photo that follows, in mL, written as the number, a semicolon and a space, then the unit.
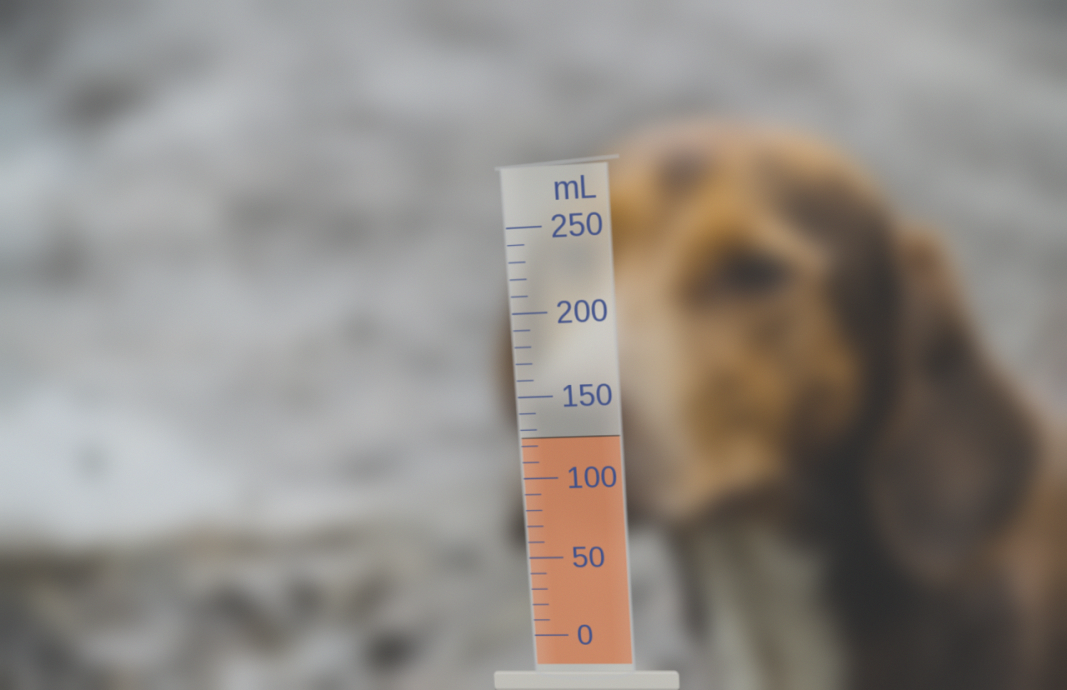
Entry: 125; mL
